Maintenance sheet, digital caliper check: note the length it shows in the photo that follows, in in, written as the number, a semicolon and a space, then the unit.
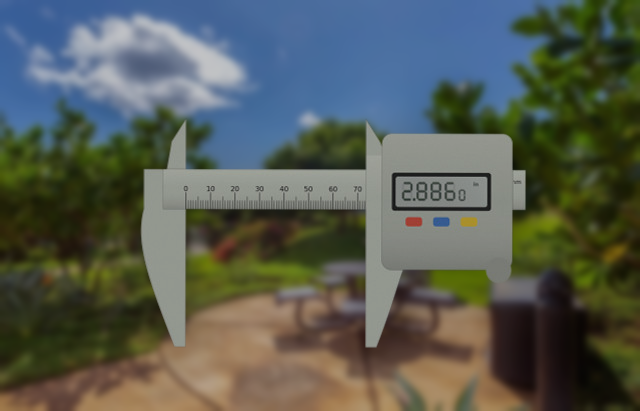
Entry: 2.8860; in
